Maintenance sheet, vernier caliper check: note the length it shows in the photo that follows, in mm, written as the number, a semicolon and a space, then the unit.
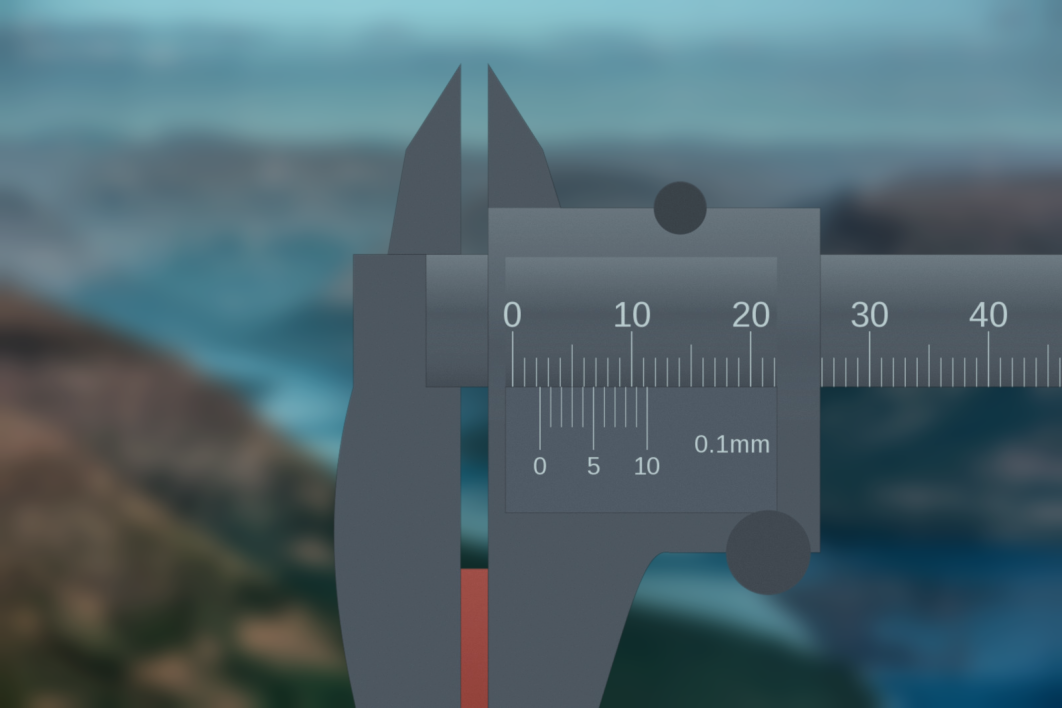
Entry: 2.3; mm
